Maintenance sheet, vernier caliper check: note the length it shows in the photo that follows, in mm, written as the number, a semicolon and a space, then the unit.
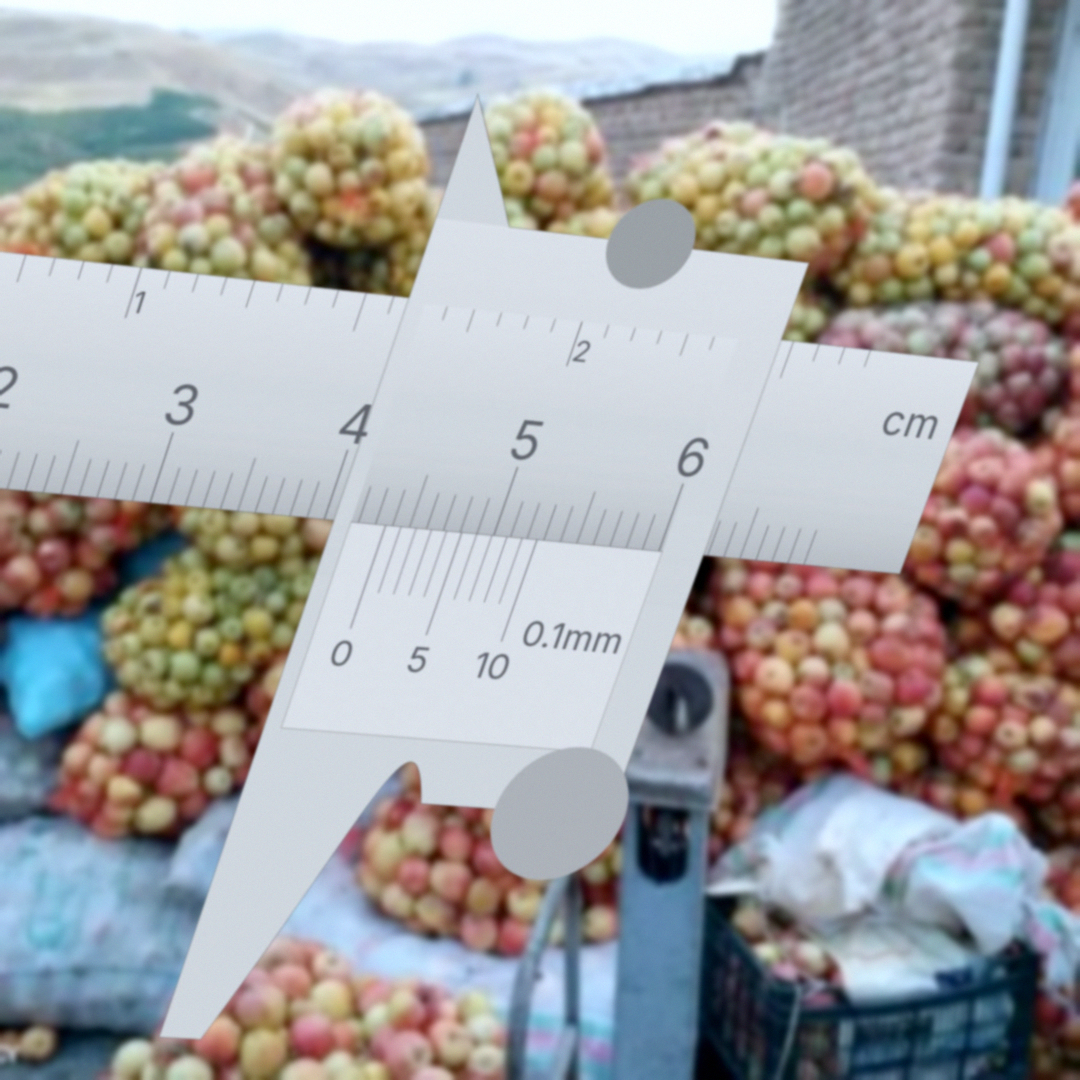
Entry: 43.6; mm
